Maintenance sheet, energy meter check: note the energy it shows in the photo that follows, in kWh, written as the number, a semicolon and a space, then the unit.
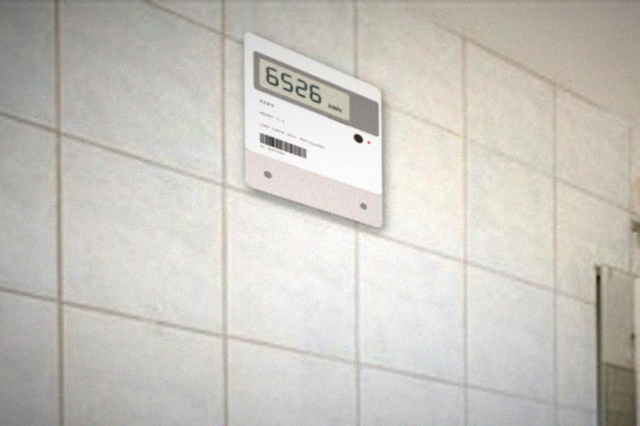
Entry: 6526; kWh
